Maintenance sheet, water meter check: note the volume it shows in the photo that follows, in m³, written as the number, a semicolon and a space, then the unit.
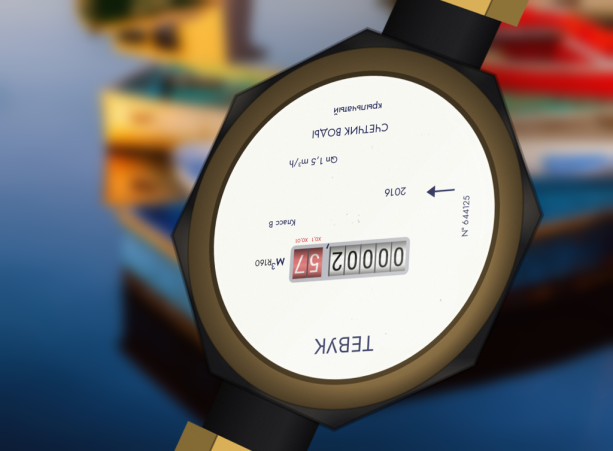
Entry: 2.57; m³
